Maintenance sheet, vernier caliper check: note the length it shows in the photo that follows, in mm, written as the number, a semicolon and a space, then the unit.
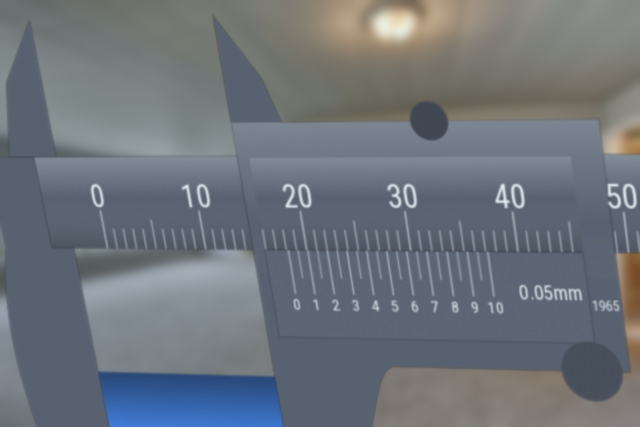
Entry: 18.2; mm
